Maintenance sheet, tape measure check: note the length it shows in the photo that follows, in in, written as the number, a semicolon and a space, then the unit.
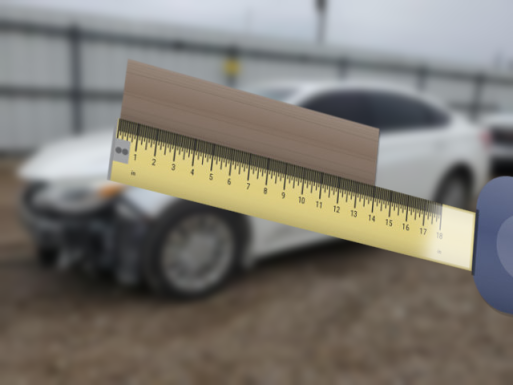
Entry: 14; in
